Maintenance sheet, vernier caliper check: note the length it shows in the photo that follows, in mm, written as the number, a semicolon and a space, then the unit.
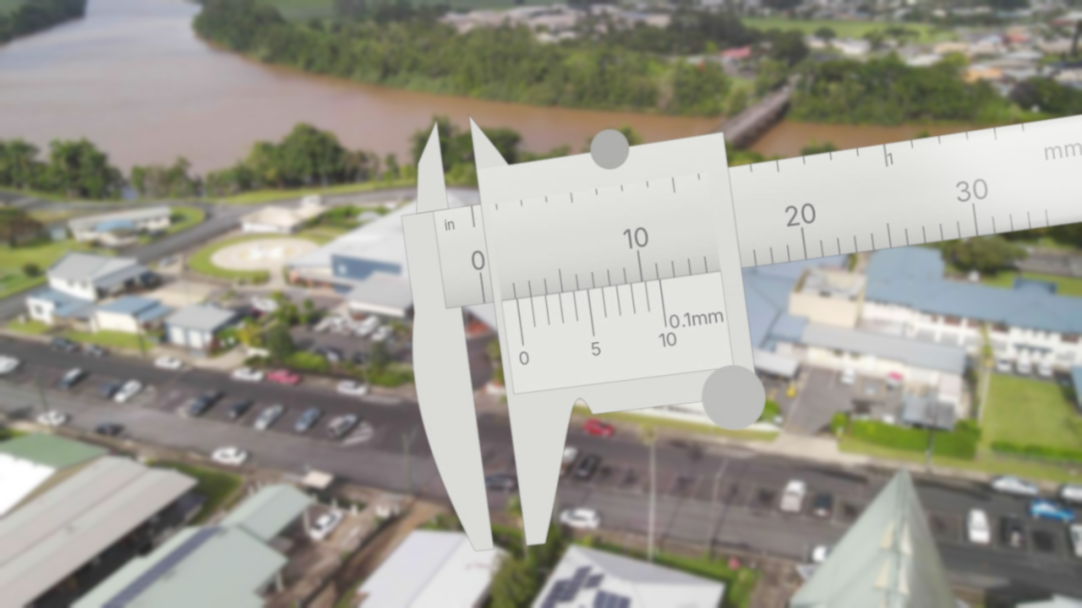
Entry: 2.1; mm
